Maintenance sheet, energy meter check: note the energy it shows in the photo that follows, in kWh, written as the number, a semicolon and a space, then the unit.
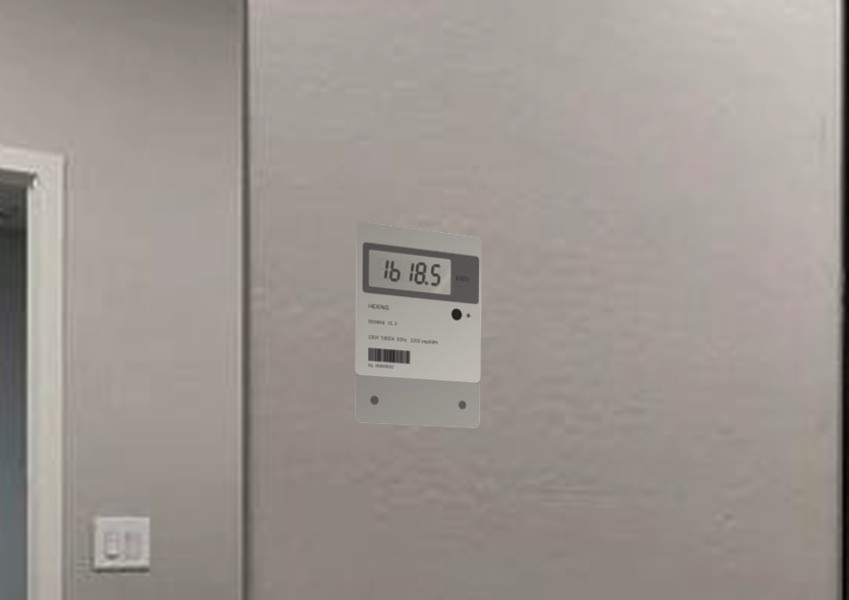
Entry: 1618.5; kWh
